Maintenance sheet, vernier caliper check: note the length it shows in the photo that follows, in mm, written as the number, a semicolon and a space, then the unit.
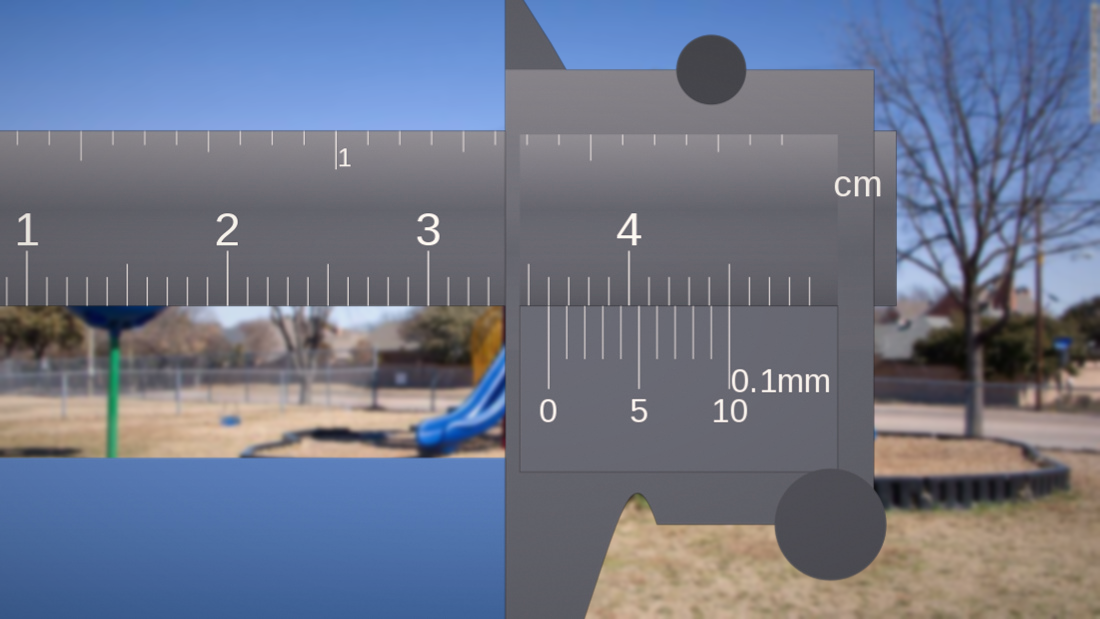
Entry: 36.0; mm
